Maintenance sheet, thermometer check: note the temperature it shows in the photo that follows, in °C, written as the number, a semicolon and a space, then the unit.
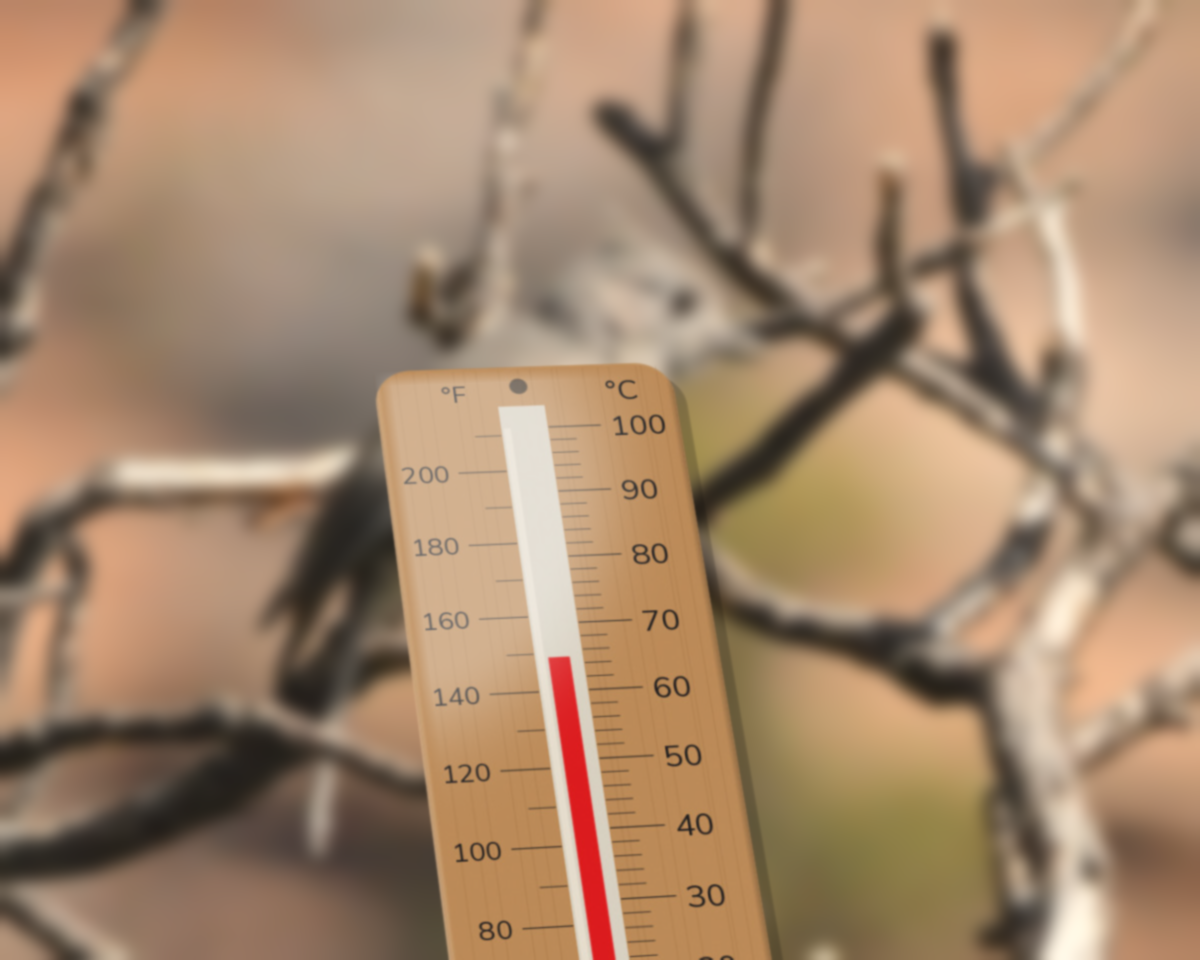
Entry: 65; °C
